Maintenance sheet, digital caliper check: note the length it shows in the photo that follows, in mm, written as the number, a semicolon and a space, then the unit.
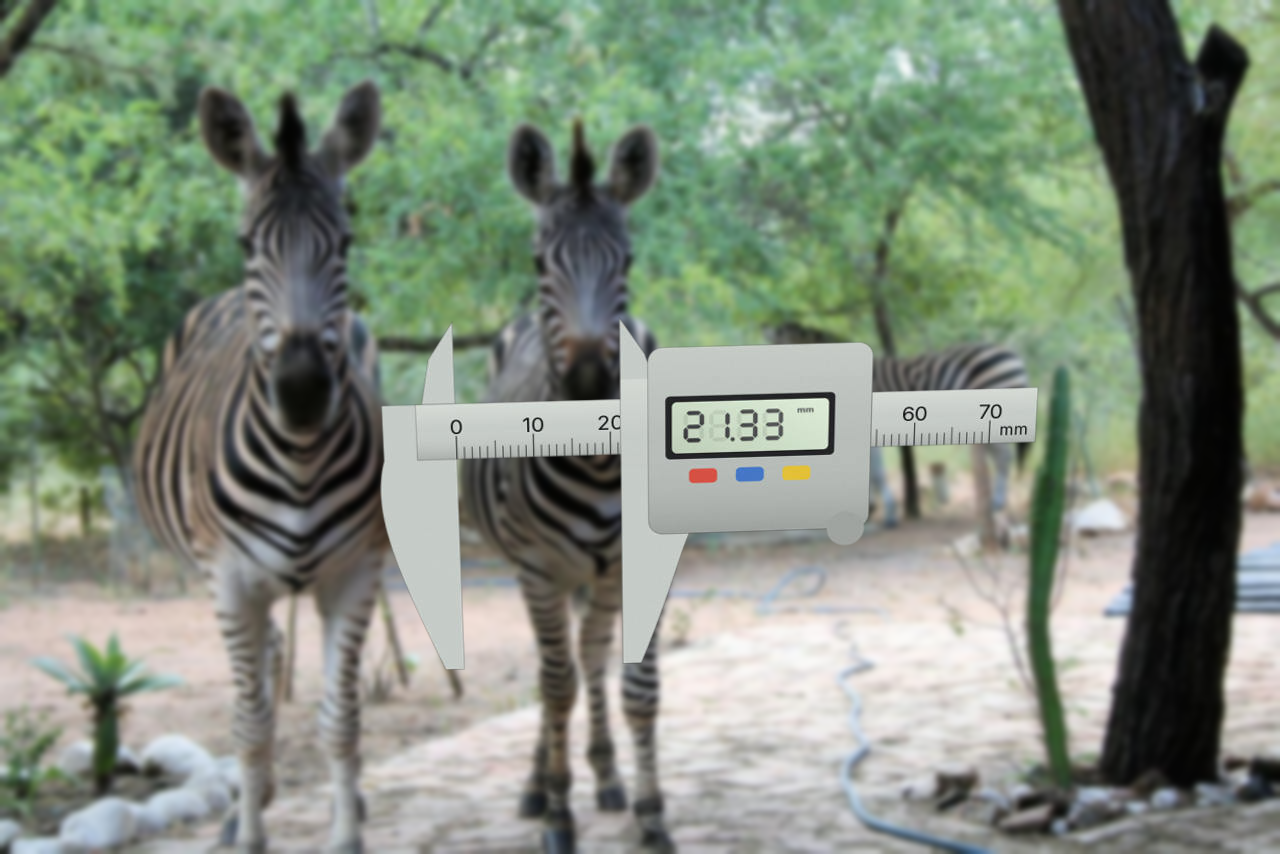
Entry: 21.33; mm
